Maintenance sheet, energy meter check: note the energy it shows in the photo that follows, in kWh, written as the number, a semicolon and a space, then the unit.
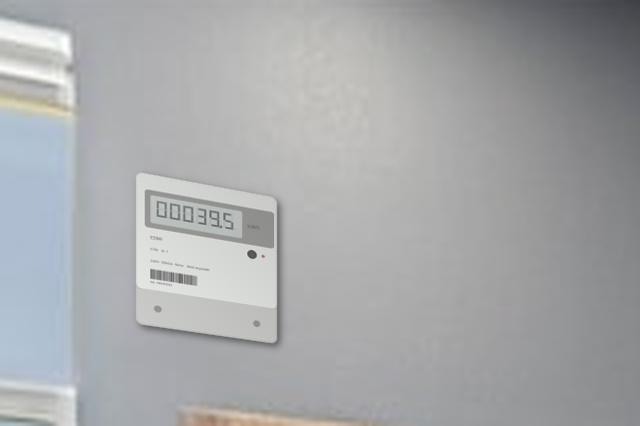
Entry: 39.5; kWh
